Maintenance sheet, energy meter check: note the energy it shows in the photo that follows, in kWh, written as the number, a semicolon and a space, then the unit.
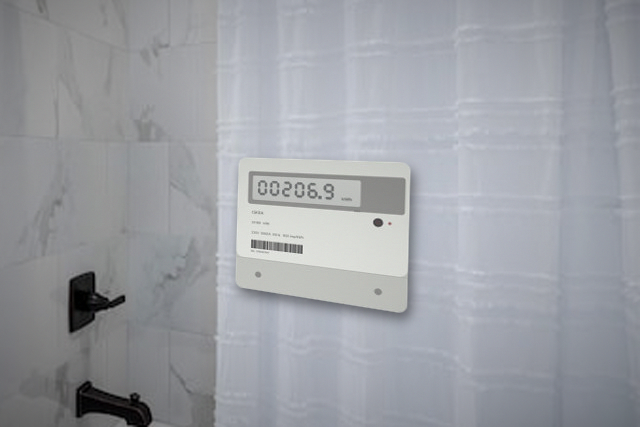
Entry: 206.9; kWh
